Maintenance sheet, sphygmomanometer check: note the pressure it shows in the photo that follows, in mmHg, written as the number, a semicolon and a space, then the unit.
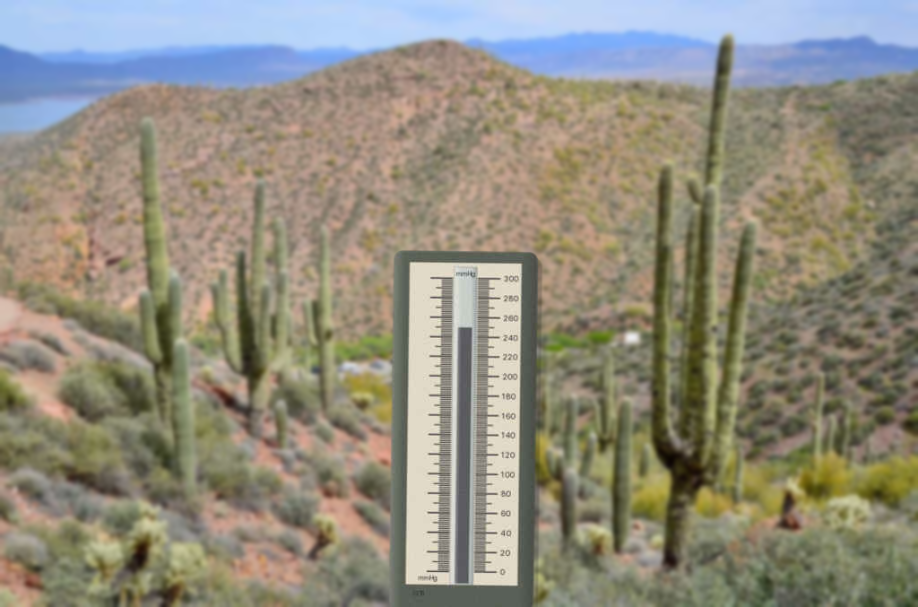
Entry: 250; mmHg
